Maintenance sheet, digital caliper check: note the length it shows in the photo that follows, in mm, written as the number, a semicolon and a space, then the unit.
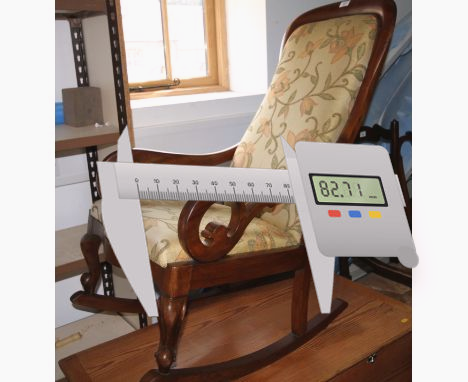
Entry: 82.71; mm
